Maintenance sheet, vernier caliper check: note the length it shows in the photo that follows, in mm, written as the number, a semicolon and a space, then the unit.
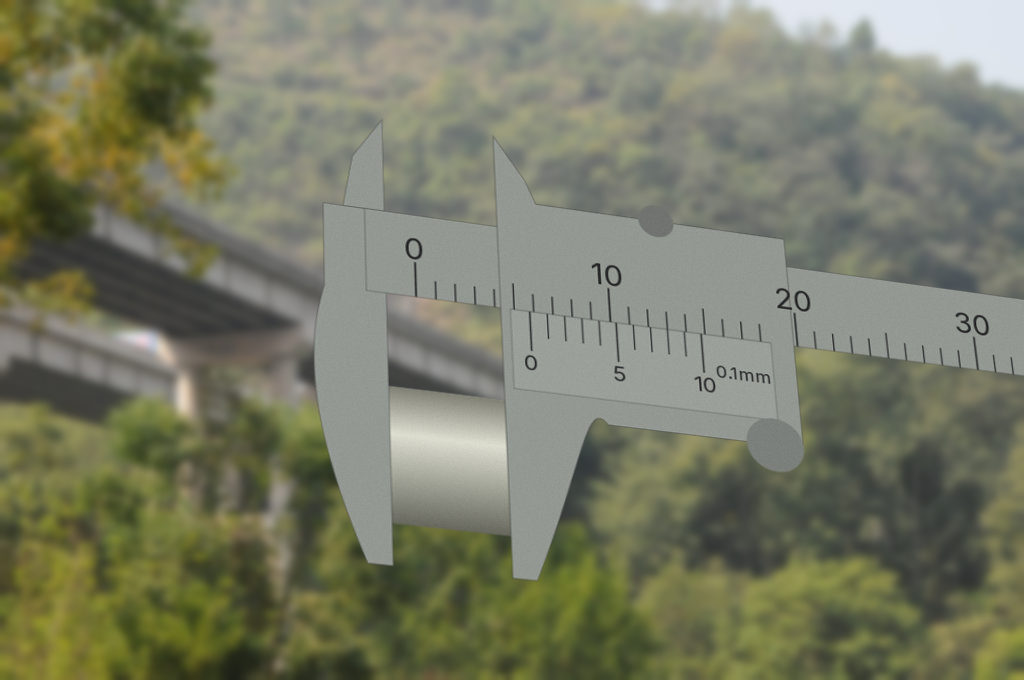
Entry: 5.8; mm
